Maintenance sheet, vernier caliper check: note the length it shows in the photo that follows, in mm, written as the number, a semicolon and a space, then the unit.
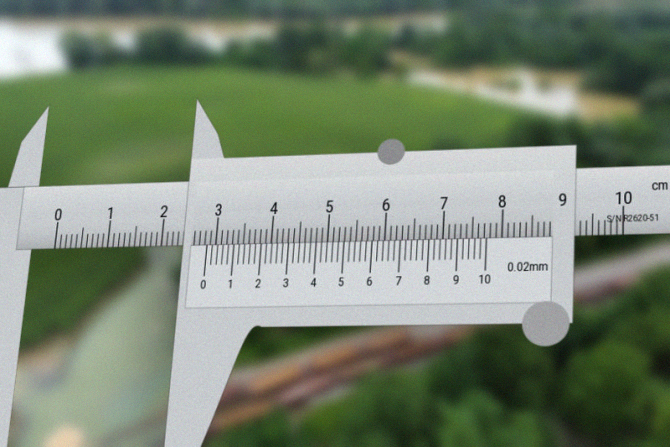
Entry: 28.4; mm
